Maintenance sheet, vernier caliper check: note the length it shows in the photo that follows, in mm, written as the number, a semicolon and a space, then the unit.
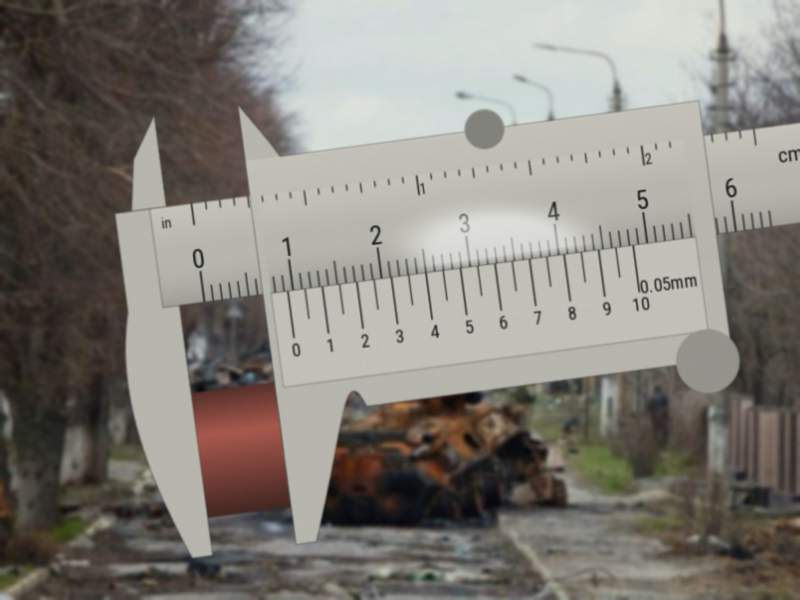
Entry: 9.4; mm
